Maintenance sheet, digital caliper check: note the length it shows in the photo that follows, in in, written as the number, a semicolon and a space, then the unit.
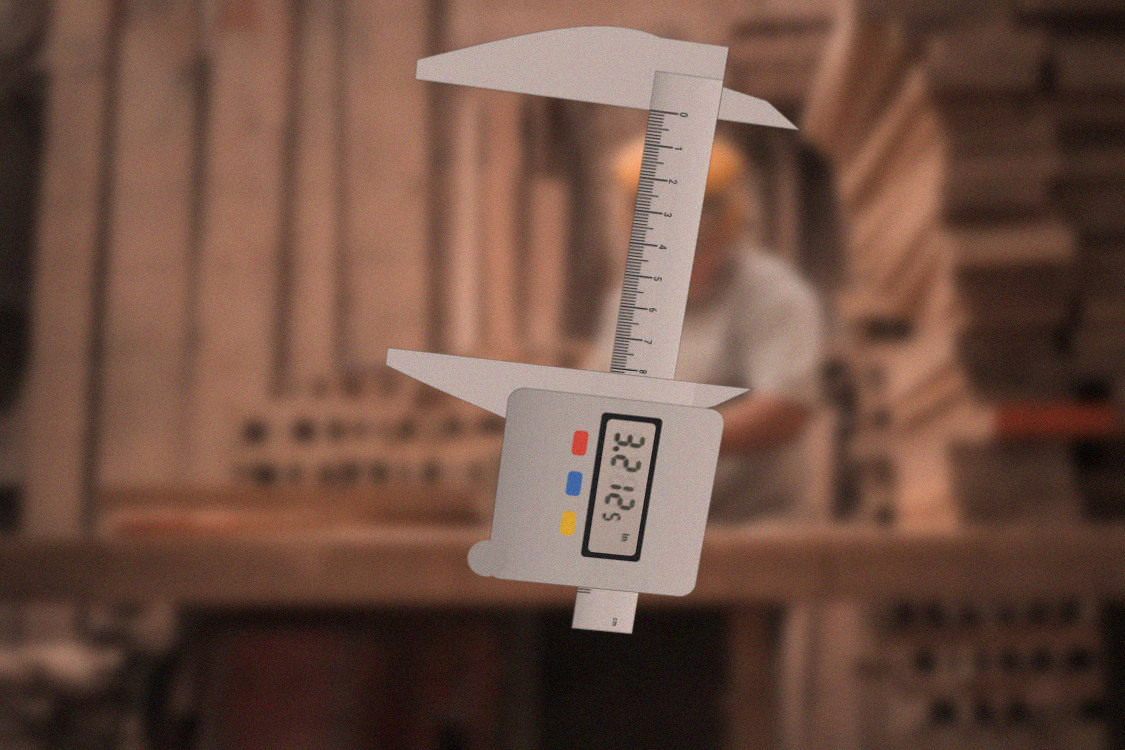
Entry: 3.2125; in
